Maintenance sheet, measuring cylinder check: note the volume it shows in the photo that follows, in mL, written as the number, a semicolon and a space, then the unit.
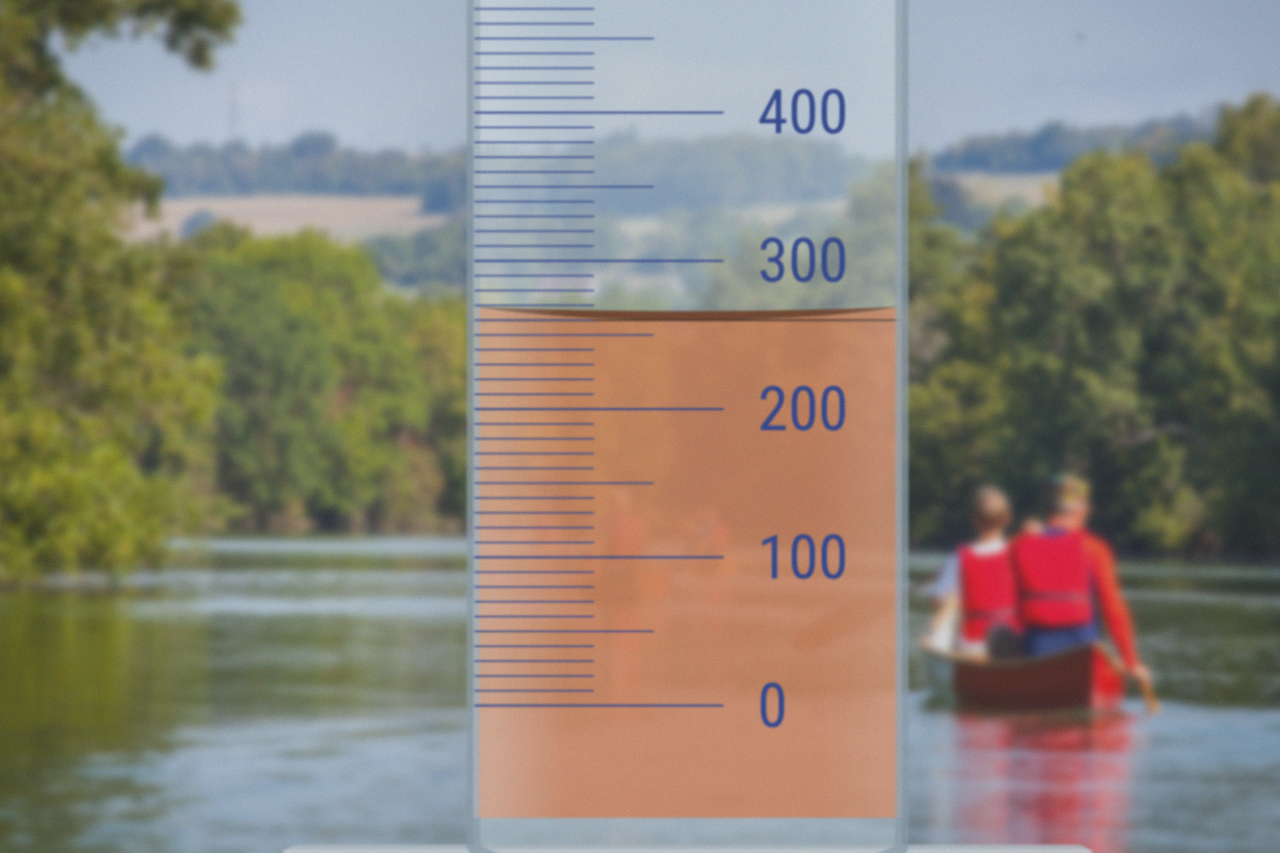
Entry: 260; mL
